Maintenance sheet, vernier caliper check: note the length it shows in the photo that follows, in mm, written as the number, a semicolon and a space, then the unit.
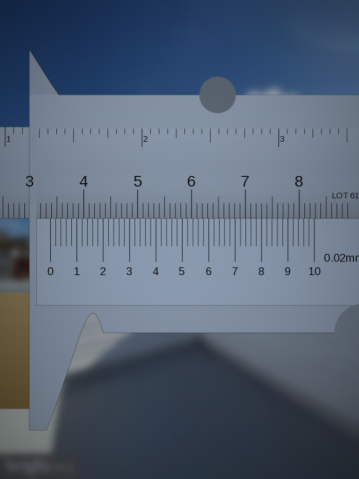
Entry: 33.8; mm
